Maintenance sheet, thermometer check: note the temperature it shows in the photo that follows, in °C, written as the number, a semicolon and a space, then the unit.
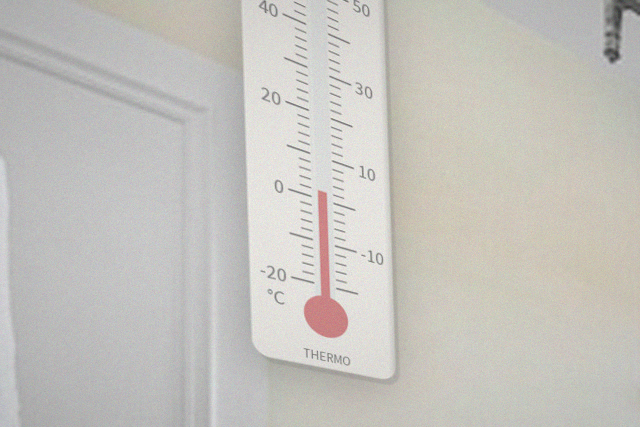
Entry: 2; °C
